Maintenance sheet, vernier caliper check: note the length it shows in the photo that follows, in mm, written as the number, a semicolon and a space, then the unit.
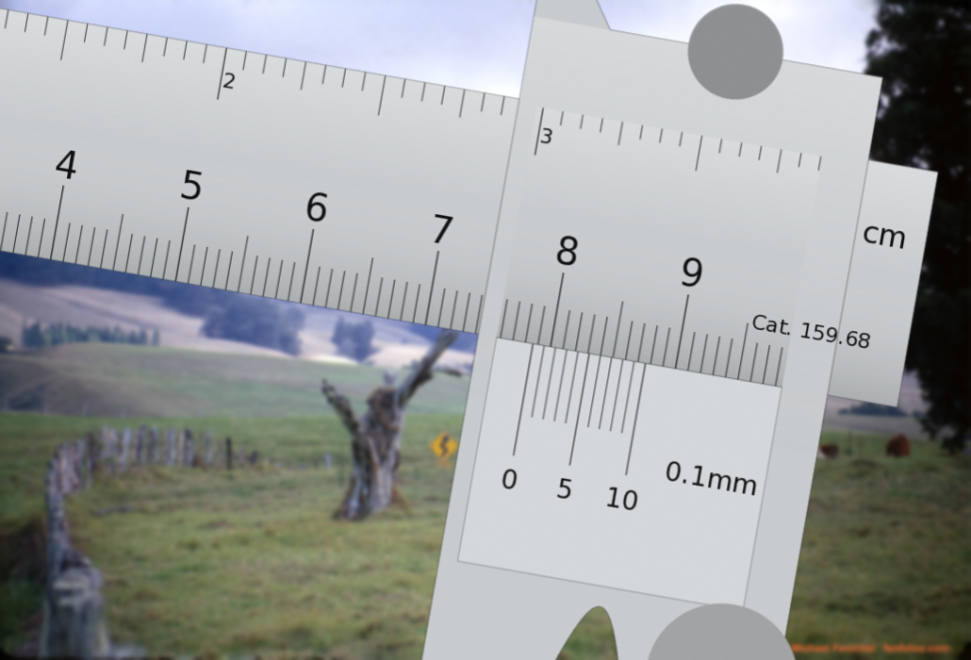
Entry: 78.6; mm
